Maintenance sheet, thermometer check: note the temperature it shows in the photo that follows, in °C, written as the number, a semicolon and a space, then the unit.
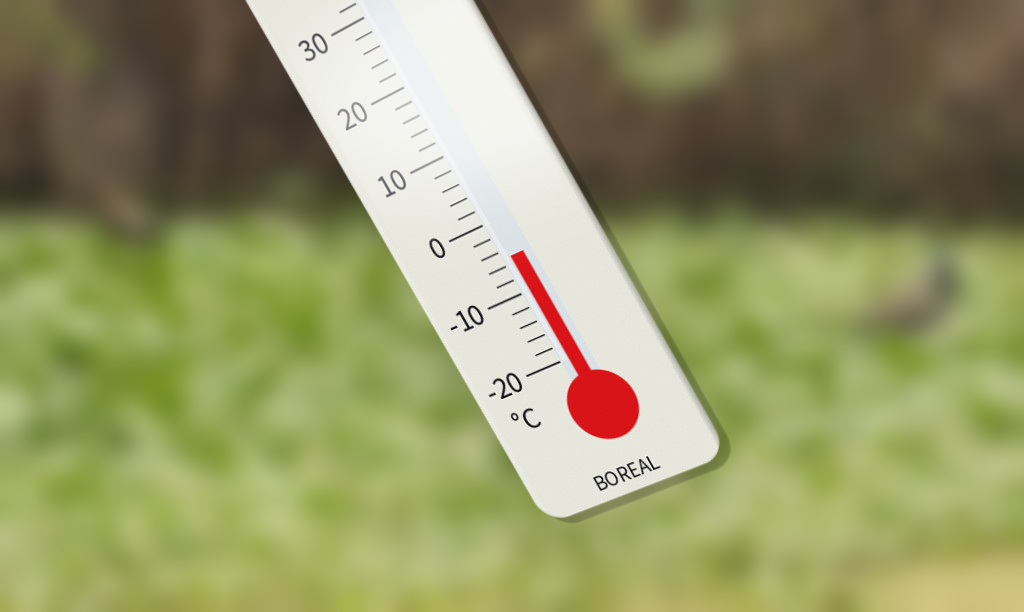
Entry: -5; °C
